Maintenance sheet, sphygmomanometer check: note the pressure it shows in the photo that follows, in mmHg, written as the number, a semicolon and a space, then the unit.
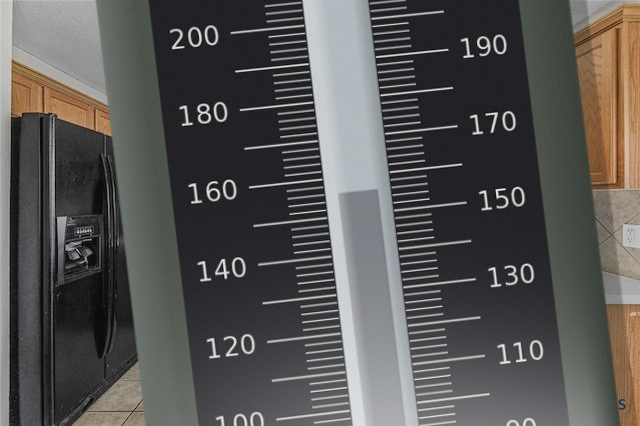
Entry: 156; mmHg
